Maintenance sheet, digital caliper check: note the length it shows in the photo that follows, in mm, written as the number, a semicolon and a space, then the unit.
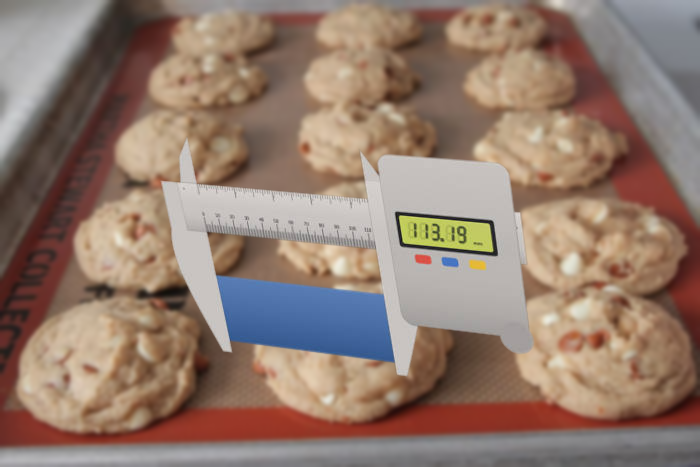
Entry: 113.19; mm
